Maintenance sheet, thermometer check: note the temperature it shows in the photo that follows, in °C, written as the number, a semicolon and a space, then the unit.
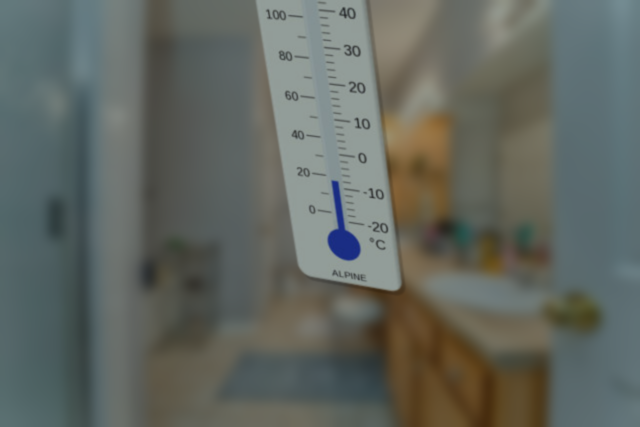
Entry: -8; °C
